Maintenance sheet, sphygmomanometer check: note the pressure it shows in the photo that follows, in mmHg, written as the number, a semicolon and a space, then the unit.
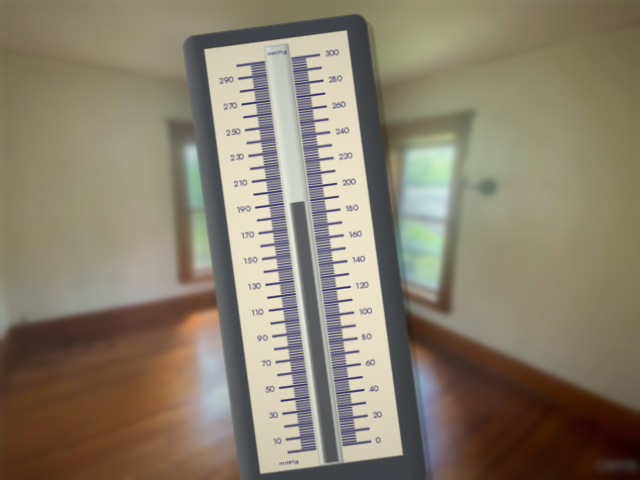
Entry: 190; mmHg
